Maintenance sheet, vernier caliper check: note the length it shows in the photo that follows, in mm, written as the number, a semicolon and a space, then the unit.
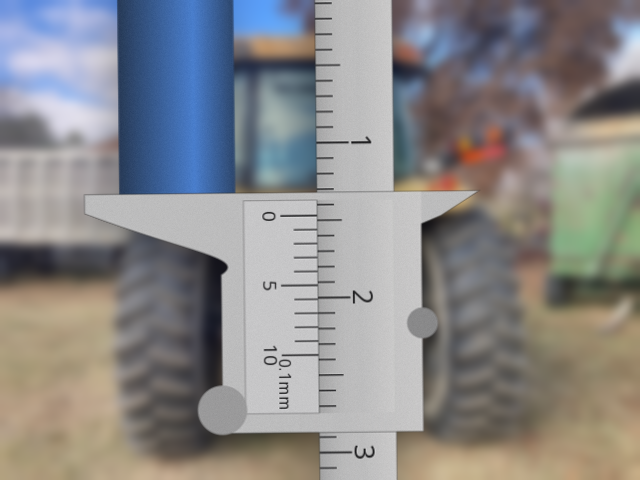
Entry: 14.7; mm
